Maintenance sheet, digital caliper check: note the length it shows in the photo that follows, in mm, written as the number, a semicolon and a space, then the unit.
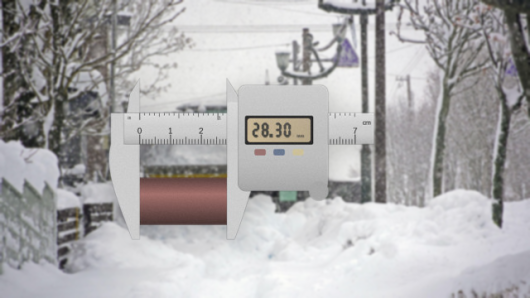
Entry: 28.30; mm
